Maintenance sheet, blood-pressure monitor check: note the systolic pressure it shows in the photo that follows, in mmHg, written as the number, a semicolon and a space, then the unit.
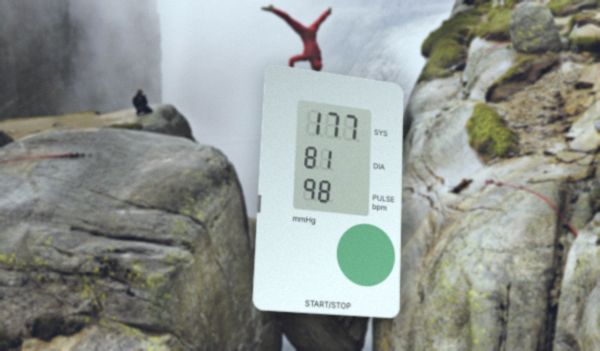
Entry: 177; mmHg
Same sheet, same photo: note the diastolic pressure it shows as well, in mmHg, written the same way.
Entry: 81; mmHg
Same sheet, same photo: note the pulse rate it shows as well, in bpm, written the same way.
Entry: 98; bpm
